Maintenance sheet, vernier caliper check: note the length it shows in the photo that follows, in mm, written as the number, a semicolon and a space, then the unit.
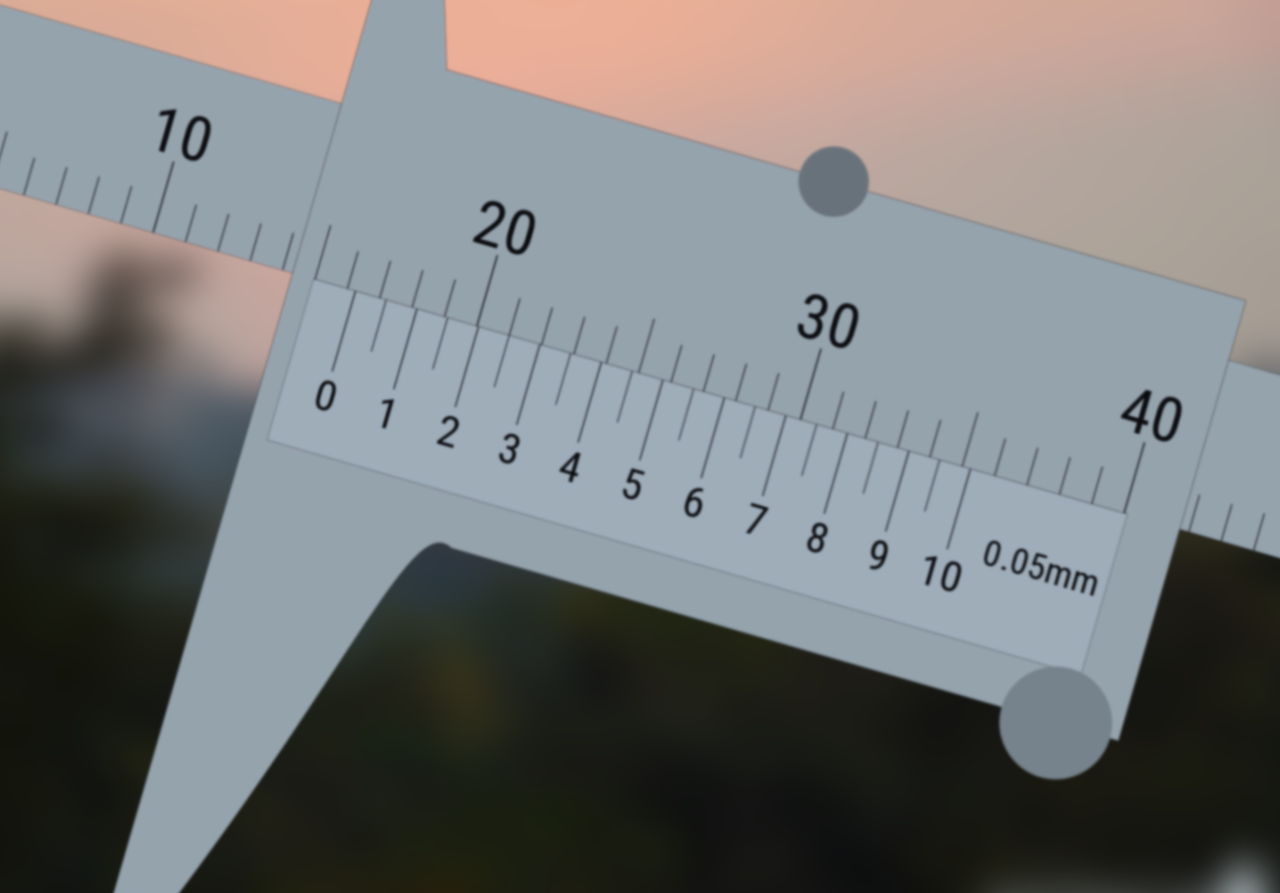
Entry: 16.25; mm
